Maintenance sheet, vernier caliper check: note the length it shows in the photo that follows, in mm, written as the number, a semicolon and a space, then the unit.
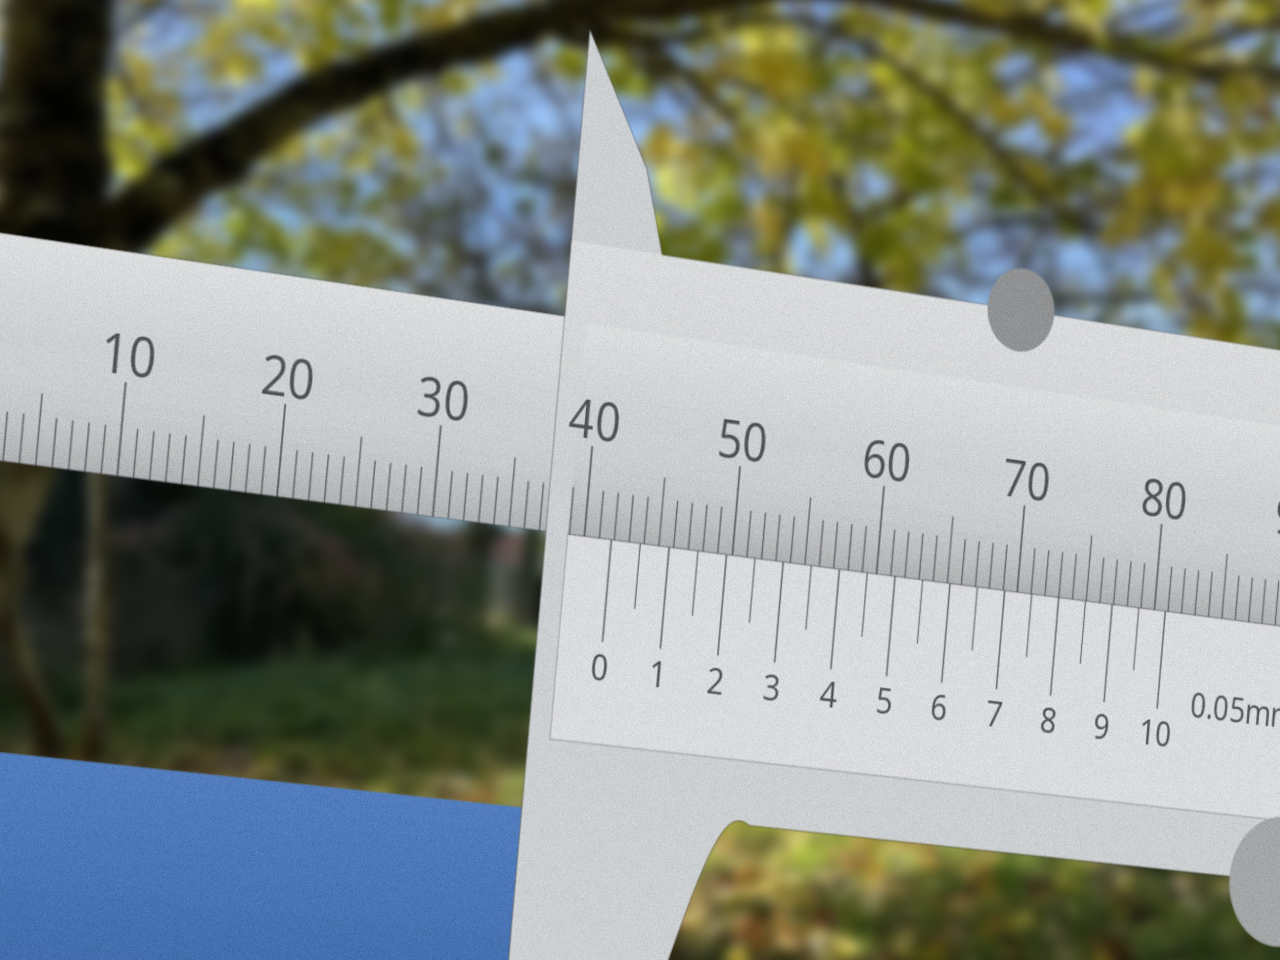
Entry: 41.8; mm
